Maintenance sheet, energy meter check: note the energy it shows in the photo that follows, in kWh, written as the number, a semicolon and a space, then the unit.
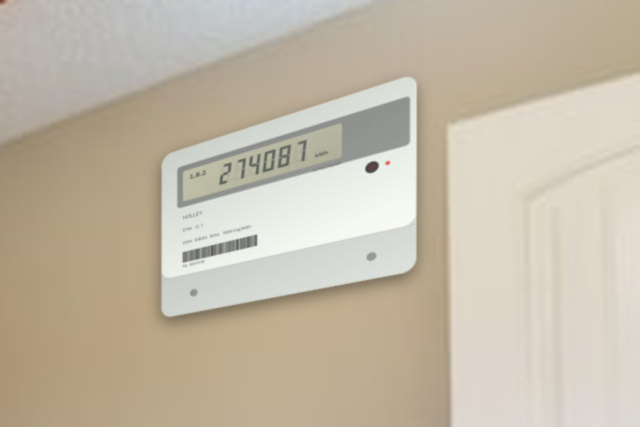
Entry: 274087; kWh
